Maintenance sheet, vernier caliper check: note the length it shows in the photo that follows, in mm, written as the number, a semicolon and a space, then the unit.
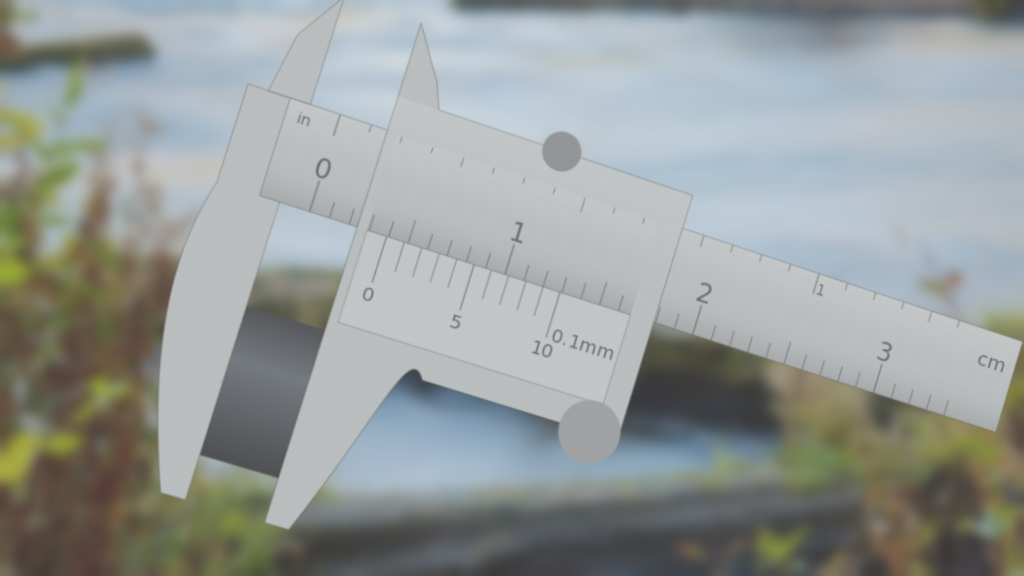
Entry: 3.9; mm
